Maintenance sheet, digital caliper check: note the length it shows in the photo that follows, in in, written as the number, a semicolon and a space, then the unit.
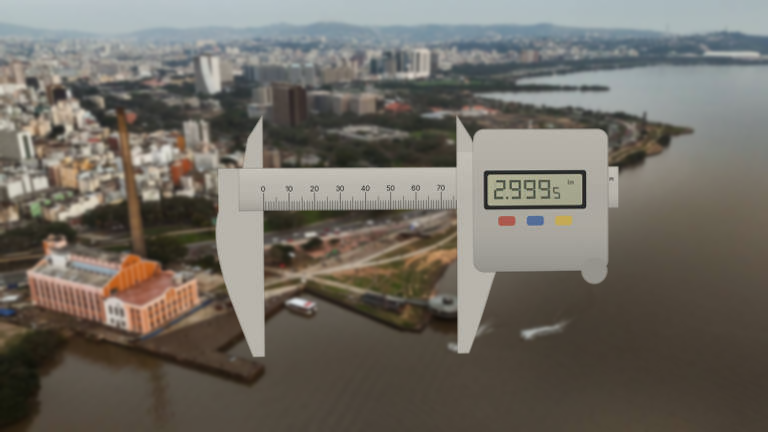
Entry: 2.9995; in
